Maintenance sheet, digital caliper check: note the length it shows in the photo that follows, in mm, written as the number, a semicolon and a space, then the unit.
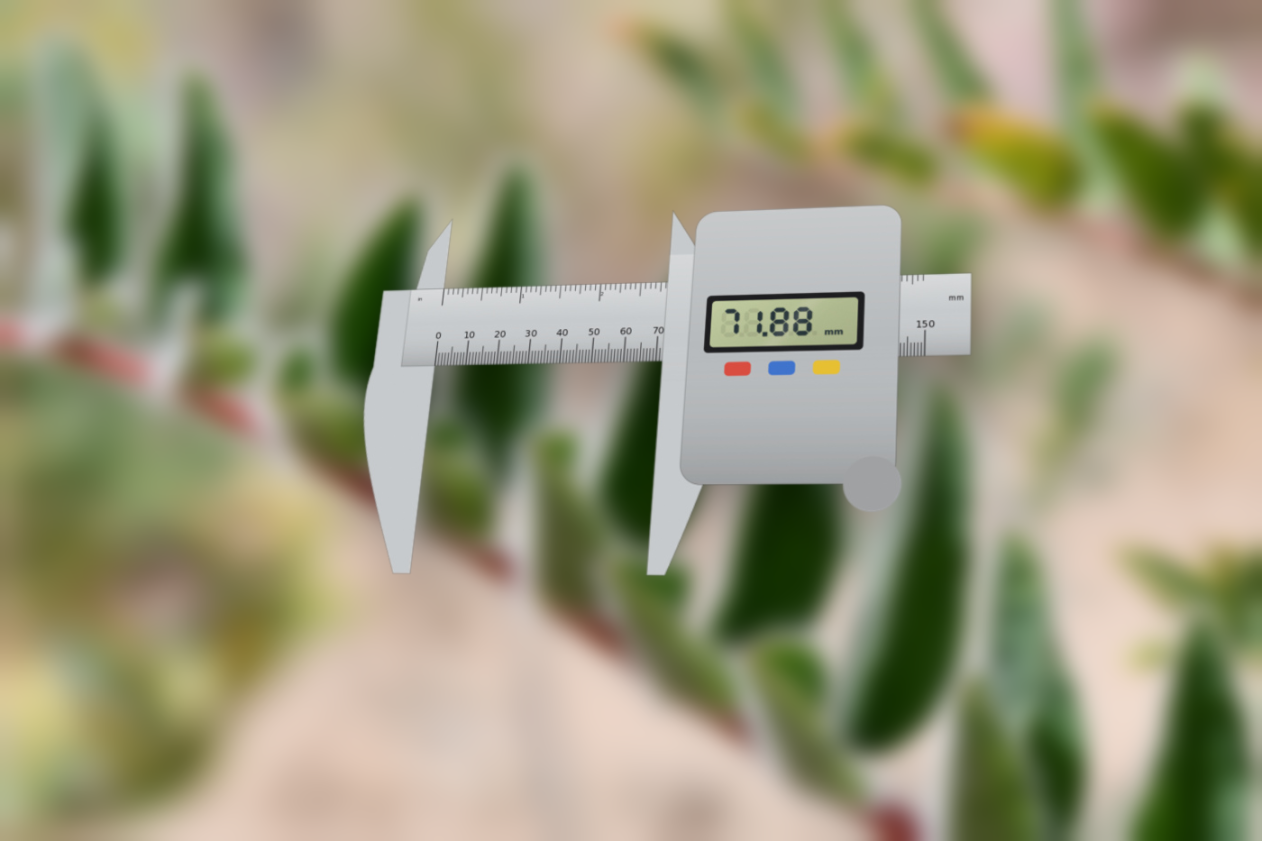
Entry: 71.88; mm
